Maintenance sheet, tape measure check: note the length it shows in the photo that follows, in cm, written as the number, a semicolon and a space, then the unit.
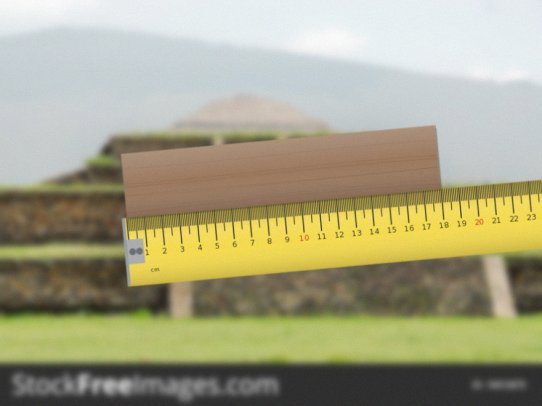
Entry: 18; cm
